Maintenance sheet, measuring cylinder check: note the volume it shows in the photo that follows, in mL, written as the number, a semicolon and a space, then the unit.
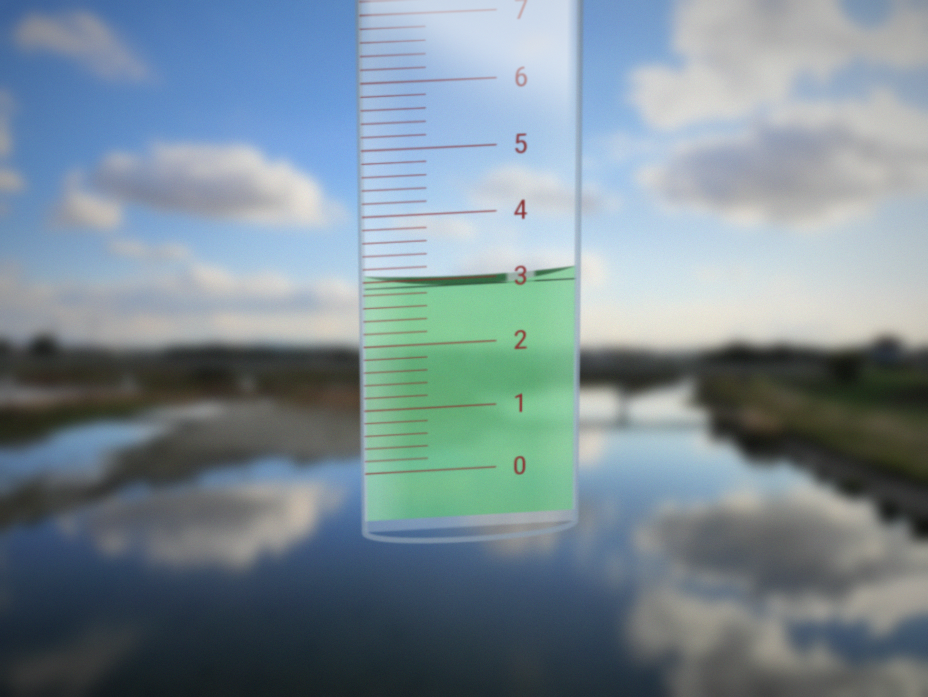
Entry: 2.9; mL
